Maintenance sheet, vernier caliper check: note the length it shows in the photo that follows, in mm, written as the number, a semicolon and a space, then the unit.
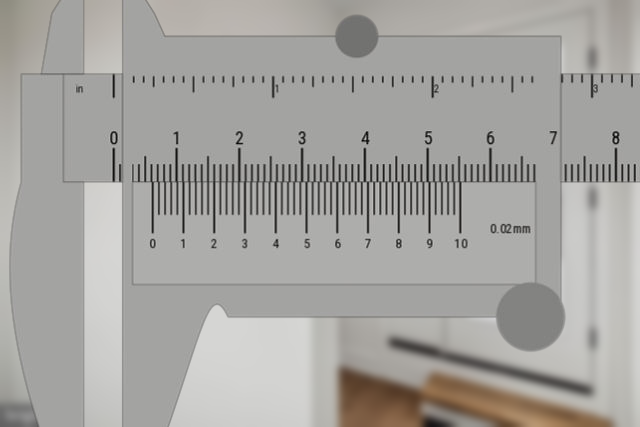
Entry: 6.2; mm
